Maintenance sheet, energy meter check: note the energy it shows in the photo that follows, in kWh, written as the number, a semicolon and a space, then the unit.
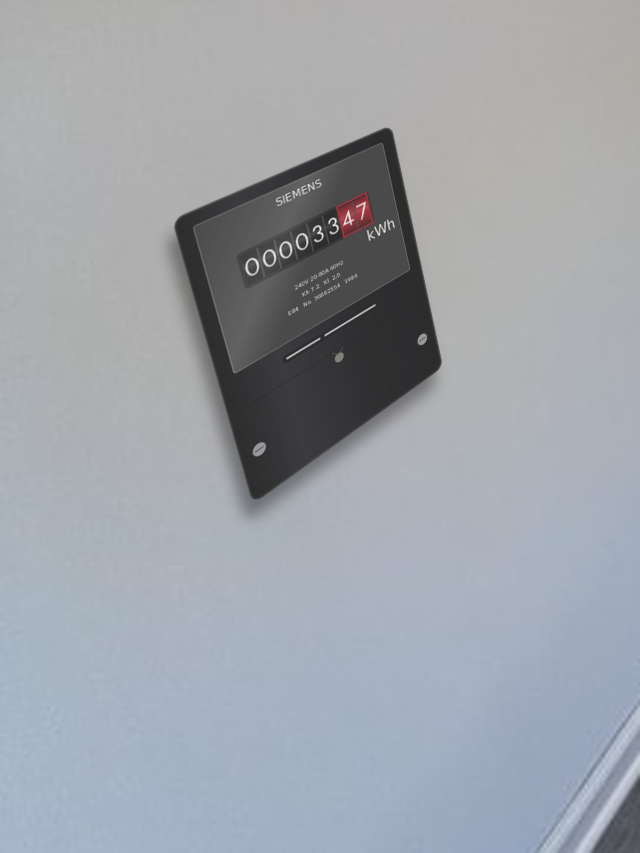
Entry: 33.47; kWh
